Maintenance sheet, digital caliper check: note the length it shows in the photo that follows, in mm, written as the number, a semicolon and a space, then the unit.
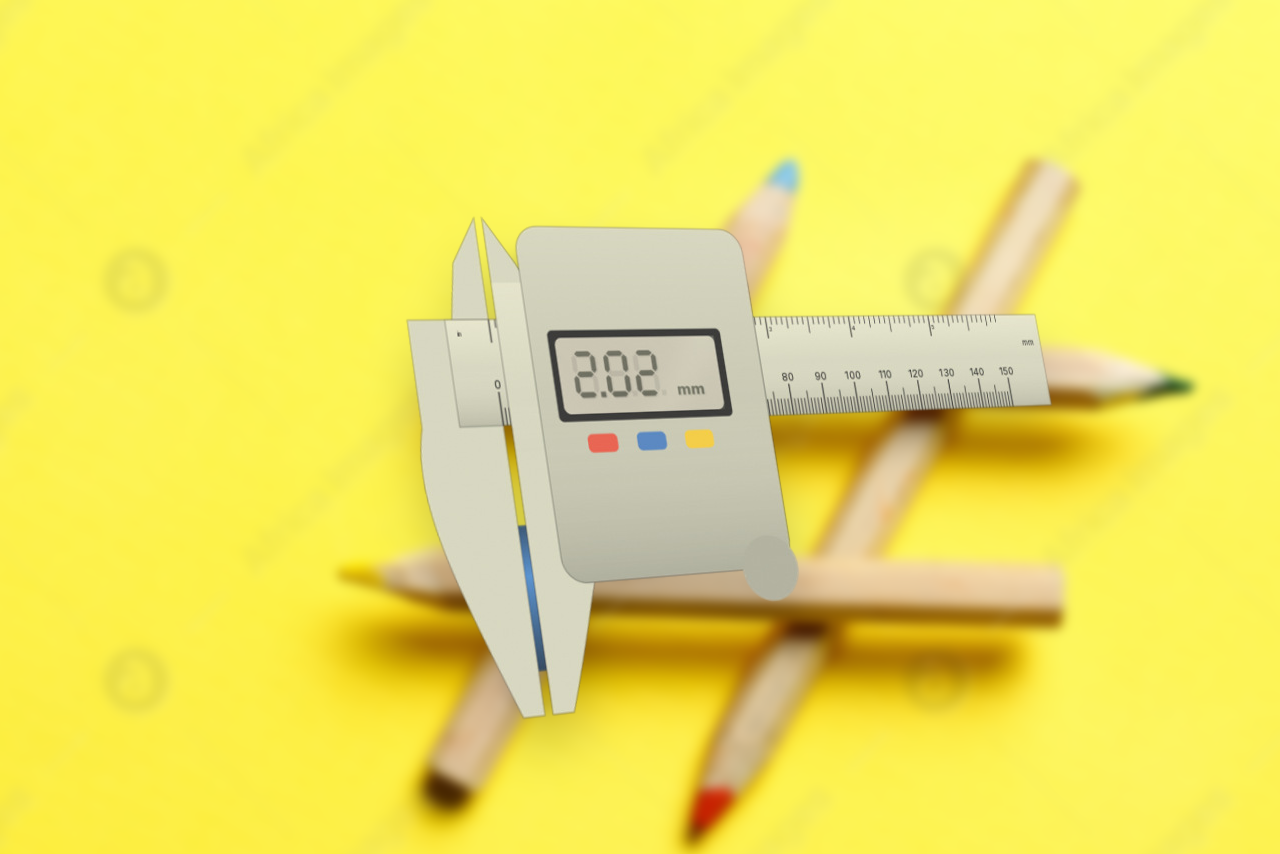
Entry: 2.02; mm
